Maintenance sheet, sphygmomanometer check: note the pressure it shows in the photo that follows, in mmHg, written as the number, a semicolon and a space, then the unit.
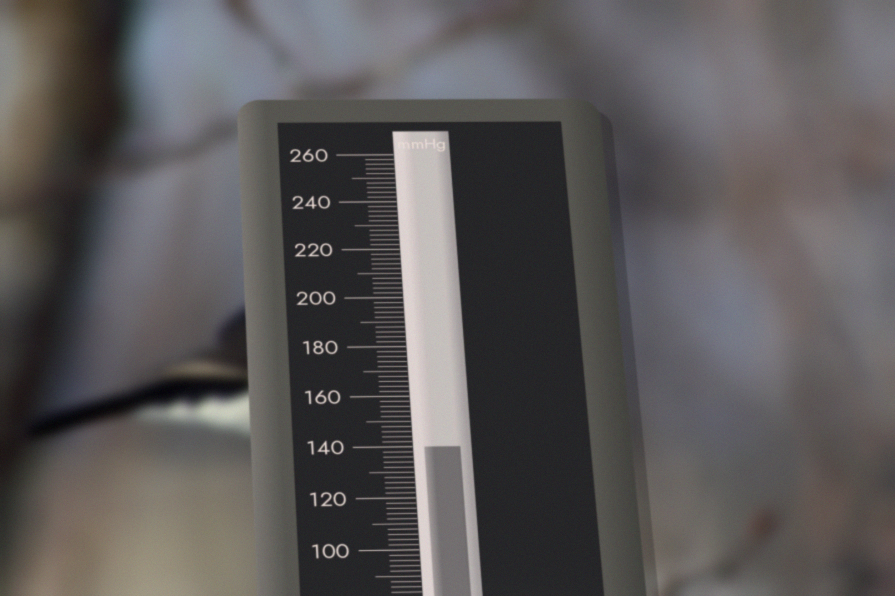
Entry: 140; mmHg
